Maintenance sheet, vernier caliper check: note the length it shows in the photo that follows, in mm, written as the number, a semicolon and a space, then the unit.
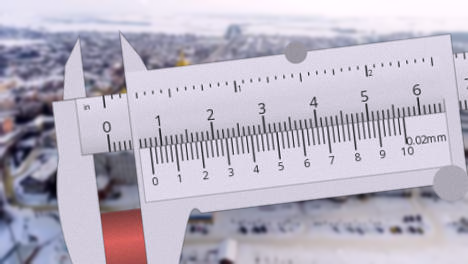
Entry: 7.8; mm
